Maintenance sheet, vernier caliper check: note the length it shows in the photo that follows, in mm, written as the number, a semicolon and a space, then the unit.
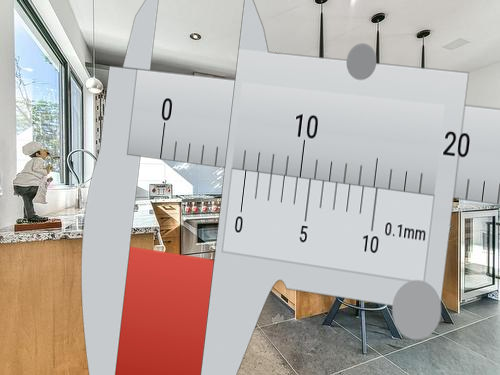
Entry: 6.2; mm
